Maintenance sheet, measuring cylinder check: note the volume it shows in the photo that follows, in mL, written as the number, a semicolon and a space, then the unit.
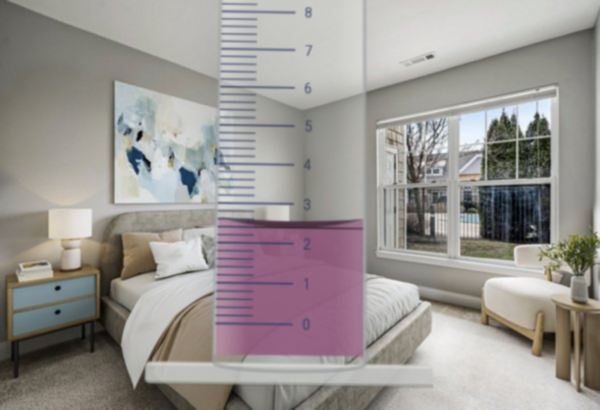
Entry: 2.4; mL
